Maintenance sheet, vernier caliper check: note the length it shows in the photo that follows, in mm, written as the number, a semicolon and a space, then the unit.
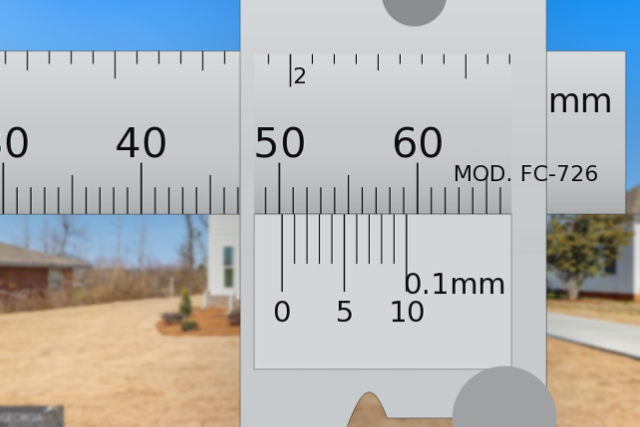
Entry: 50.2; mm
